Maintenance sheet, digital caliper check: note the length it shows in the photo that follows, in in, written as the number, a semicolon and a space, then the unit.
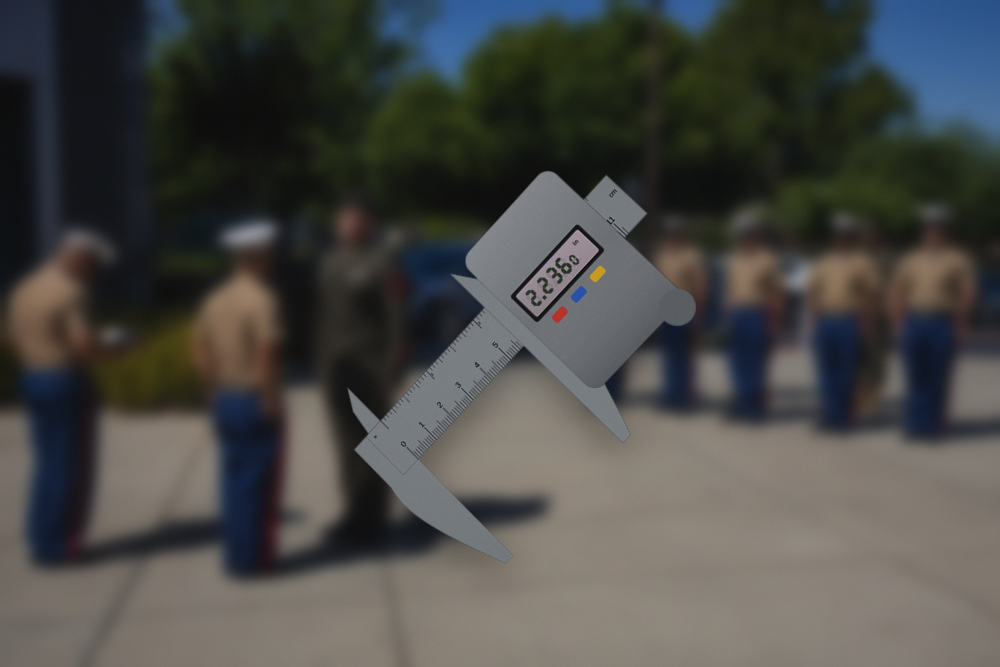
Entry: 2.2360; in
